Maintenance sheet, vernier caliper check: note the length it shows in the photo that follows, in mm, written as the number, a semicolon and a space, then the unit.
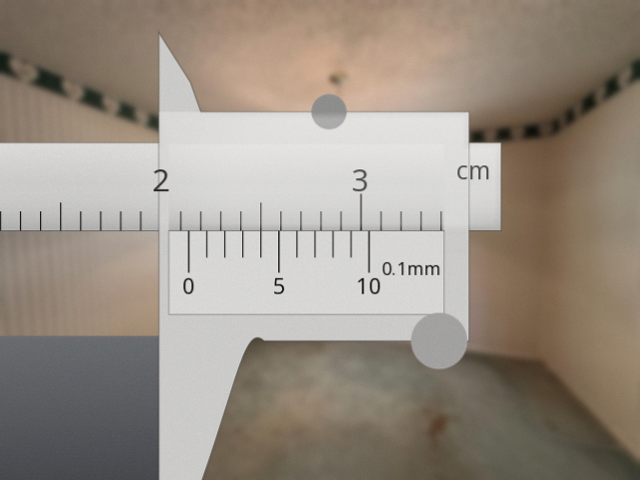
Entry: 21.4; mm
